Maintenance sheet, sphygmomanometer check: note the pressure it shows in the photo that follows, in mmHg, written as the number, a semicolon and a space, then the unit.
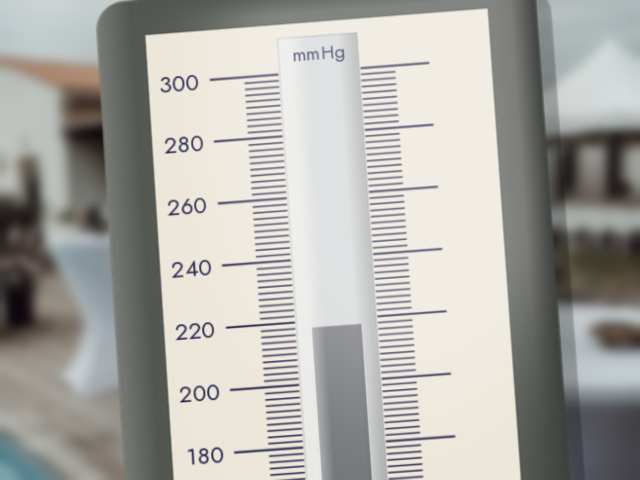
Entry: 218; mmHg
